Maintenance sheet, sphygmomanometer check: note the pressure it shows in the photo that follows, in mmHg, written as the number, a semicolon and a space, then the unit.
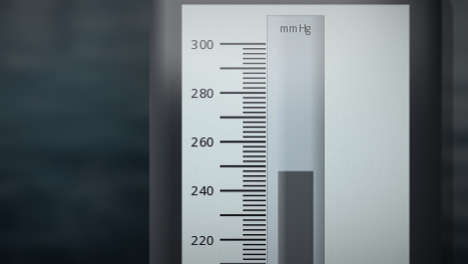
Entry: 248; mmHg
